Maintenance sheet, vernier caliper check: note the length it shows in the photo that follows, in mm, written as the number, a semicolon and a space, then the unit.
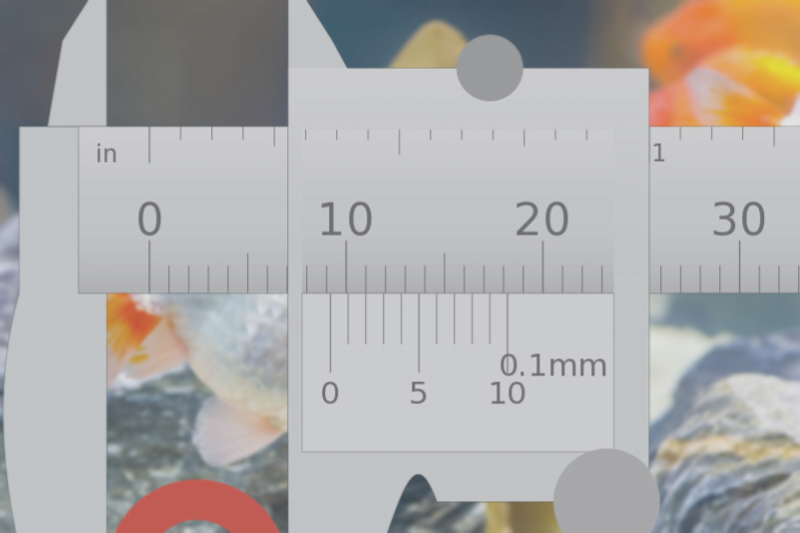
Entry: 9.2; mm
